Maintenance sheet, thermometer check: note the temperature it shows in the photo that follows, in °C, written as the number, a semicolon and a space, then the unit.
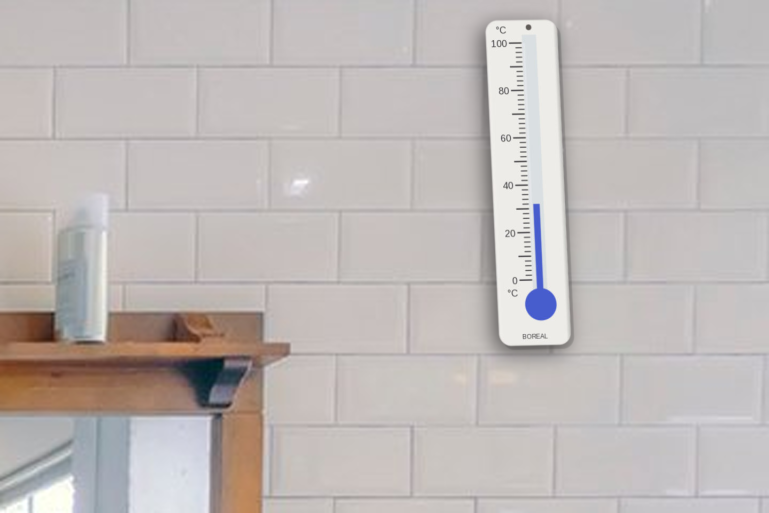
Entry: 32; °C
